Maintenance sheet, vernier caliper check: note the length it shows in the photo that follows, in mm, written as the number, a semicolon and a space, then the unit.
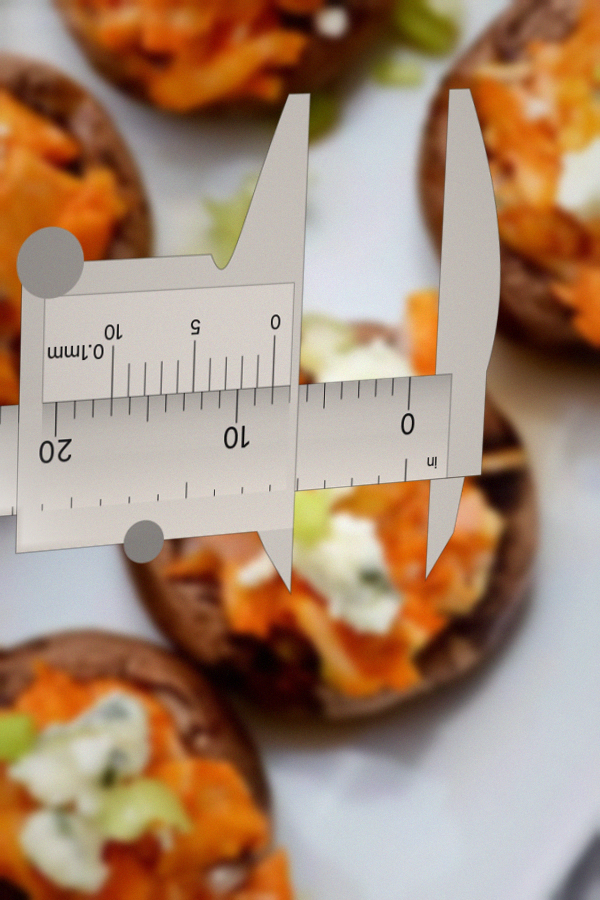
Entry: 8.0; mm
